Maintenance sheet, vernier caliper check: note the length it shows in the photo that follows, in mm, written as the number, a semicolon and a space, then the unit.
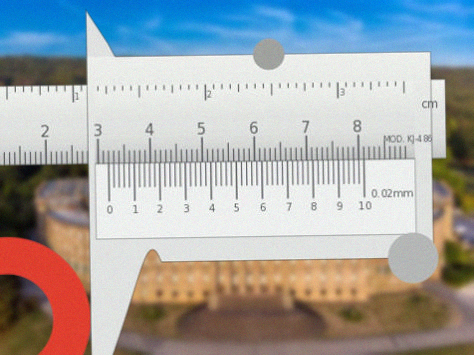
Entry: 32.0; mm
